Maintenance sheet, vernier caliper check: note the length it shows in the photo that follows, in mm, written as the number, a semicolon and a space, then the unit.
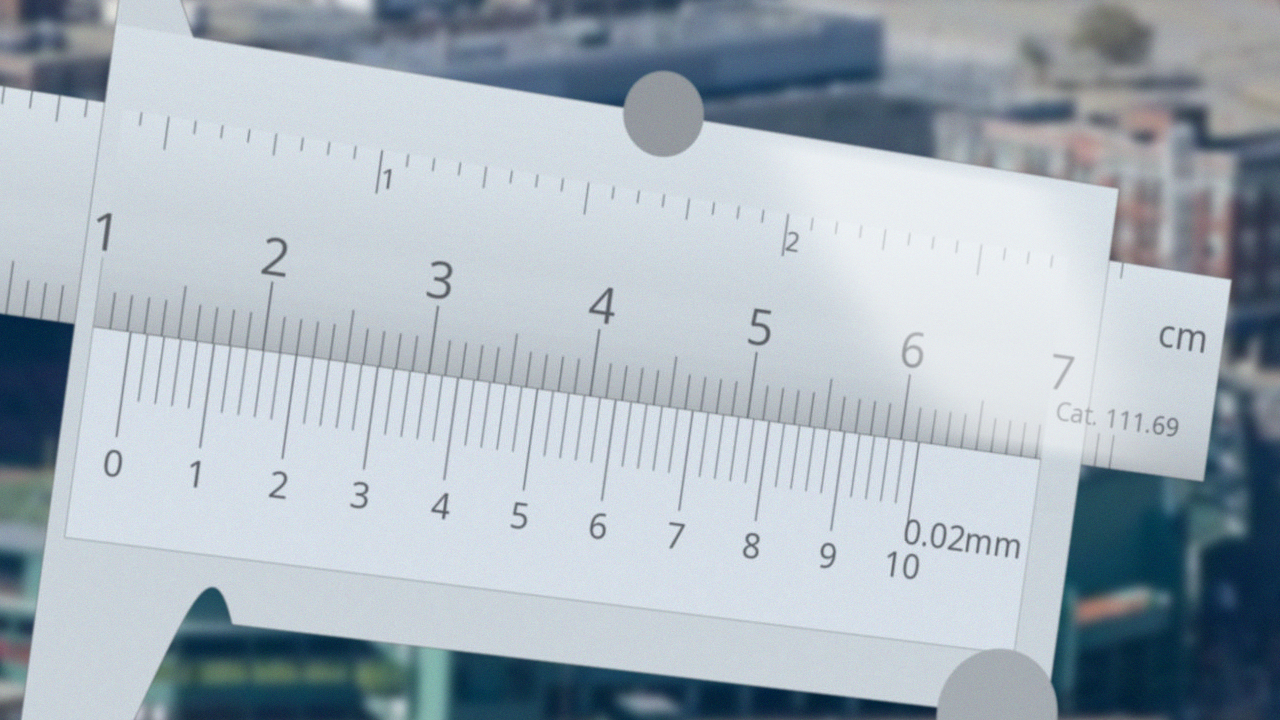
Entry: 12.2; mm
